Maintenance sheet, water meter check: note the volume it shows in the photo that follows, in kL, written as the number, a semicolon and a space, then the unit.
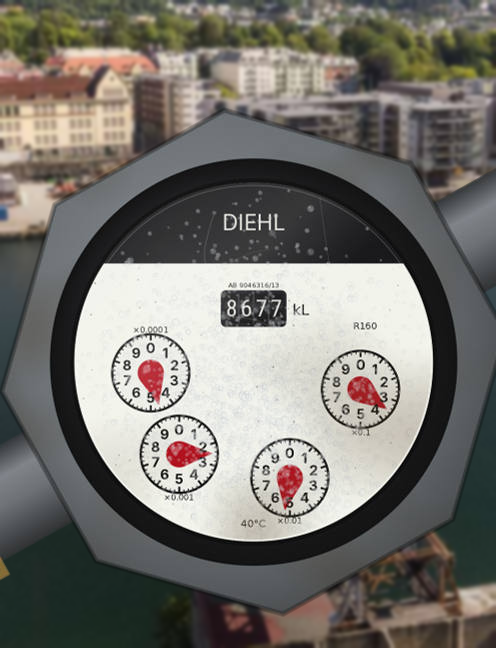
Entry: 8677.3524; kL
